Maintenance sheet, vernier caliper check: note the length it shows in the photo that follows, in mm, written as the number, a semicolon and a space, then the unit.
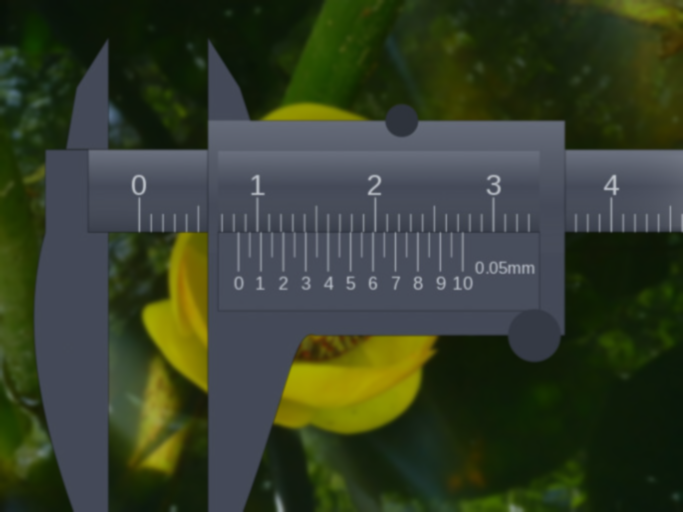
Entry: 8.4; mm
